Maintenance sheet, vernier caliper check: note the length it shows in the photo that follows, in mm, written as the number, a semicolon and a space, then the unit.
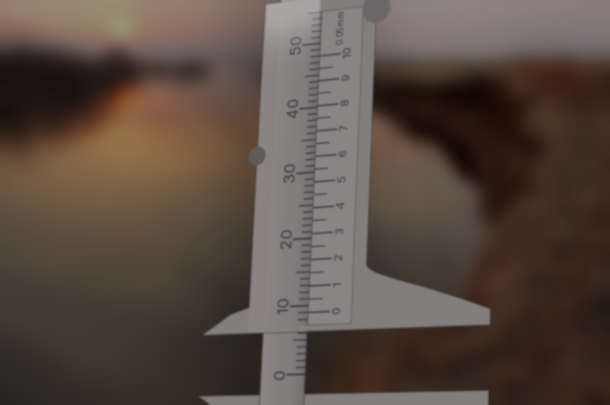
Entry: 9.0; mm
